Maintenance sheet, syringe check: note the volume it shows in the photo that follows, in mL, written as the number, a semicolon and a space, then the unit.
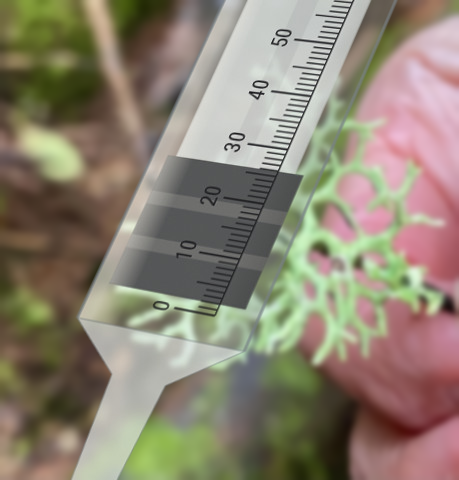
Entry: 2; mL
